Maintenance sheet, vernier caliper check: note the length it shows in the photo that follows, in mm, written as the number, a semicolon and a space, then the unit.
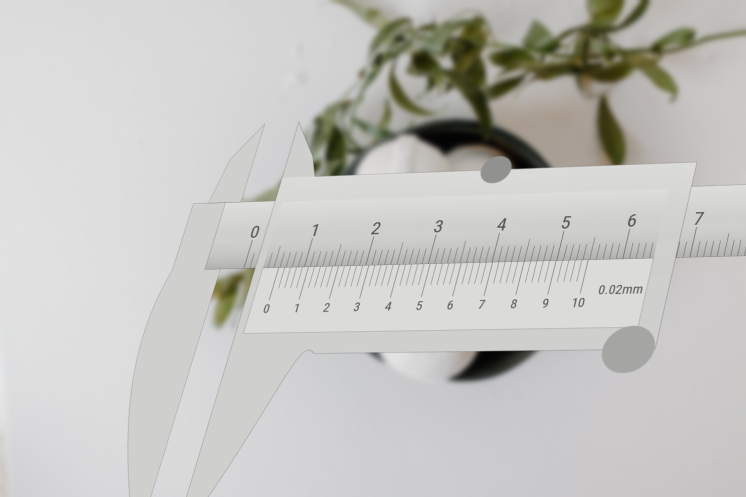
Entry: 5.8; mm
